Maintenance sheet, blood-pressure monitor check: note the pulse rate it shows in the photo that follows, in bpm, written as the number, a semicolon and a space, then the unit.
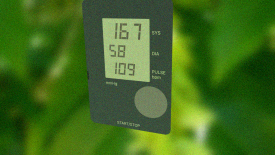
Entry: 109; bpm
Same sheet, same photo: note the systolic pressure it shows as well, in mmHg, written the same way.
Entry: 167; mmHg
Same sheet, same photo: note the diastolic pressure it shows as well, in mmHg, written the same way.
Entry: 58; mmHg
